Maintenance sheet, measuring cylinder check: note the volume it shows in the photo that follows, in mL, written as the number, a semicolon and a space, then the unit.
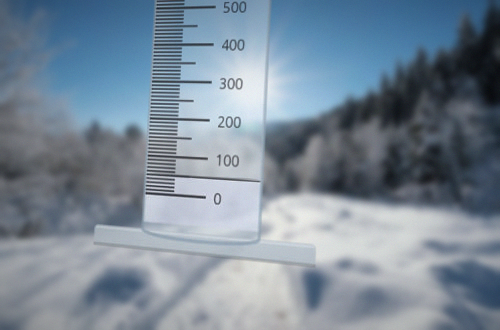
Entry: 50; mL
